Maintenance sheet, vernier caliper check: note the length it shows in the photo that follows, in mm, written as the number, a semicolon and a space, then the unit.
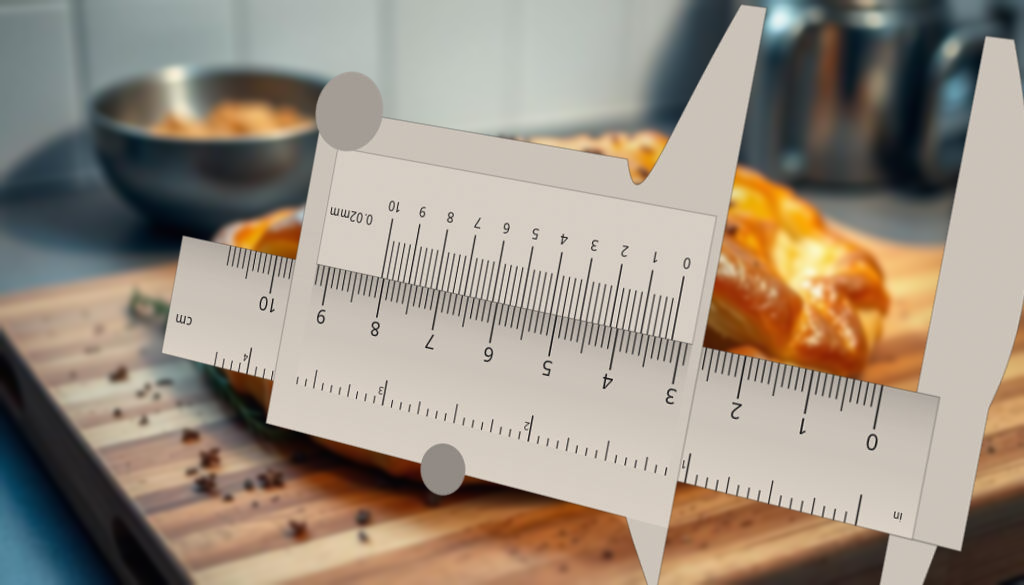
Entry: 31.4; mm
